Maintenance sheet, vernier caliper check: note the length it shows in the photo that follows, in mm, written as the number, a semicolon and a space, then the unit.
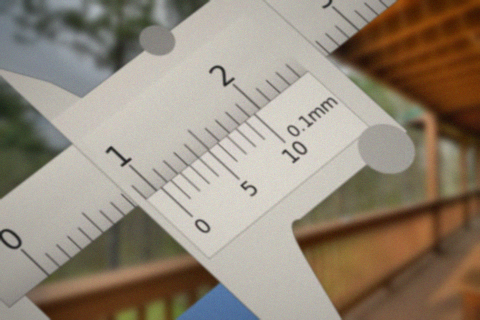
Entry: 10.4; mm
